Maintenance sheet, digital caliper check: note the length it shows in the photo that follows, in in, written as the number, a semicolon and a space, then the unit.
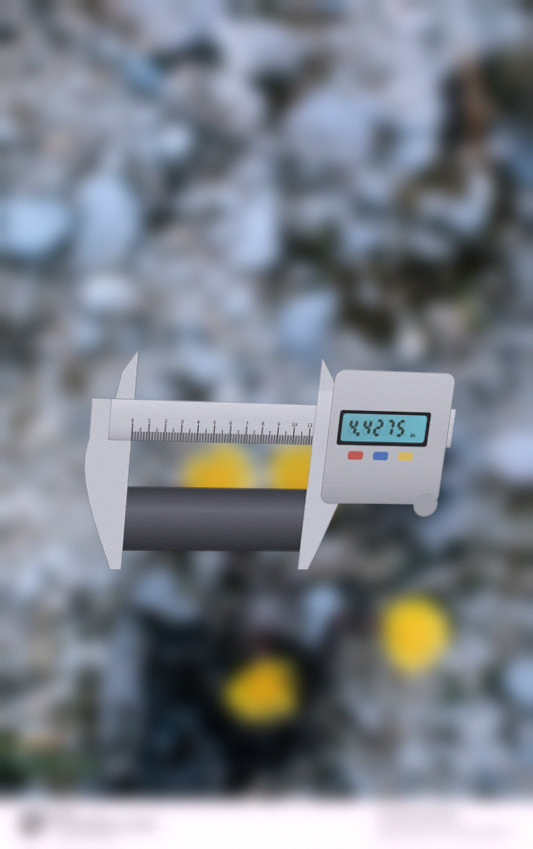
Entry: 4.4275; in
